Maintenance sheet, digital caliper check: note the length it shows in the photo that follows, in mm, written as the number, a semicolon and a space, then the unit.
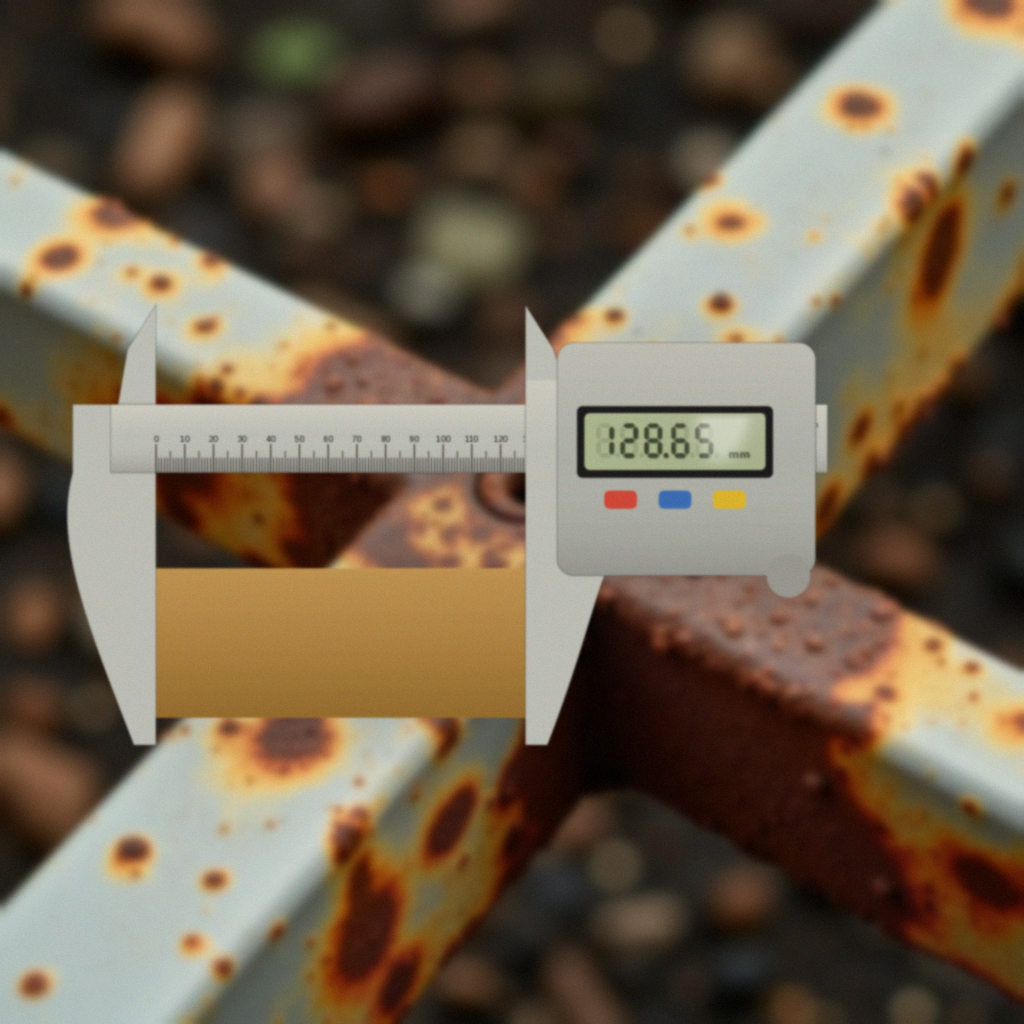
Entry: 128.65; mm
